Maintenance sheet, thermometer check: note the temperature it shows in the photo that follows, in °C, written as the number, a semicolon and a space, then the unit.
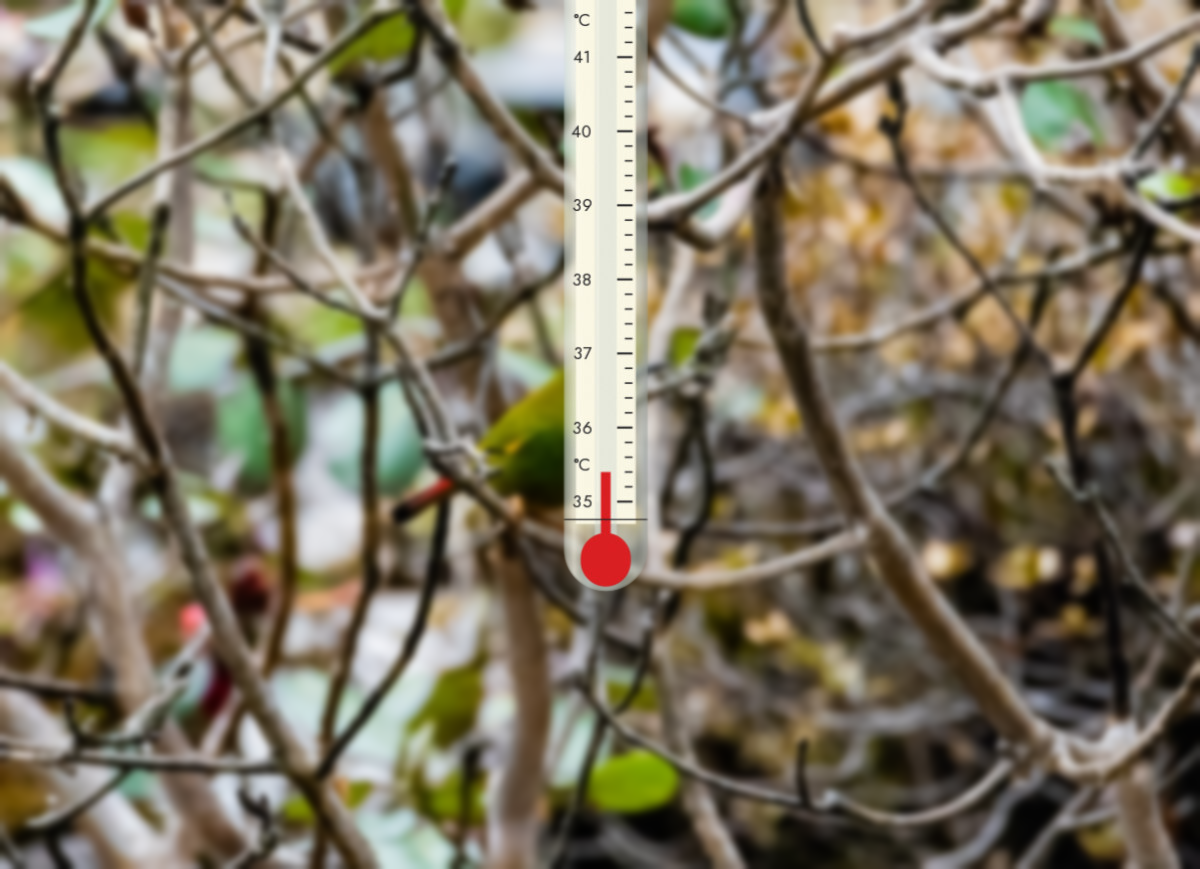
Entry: 35.4; °C
